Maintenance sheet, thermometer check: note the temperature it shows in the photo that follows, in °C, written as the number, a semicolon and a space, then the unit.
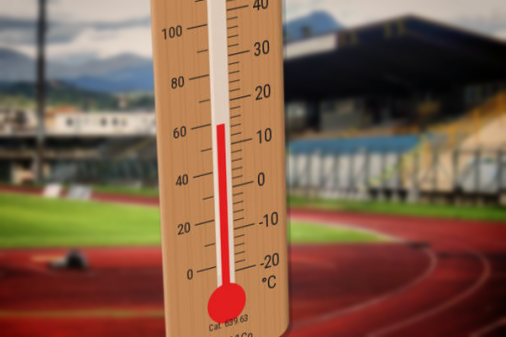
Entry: 15; °C
